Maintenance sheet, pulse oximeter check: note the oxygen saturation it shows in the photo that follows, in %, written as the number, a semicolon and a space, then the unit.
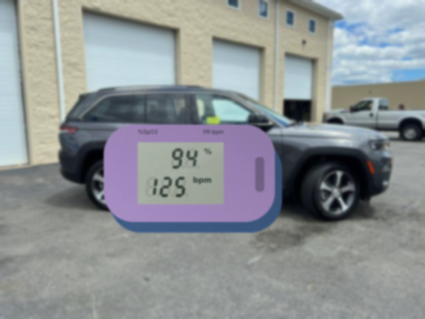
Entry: 94; %
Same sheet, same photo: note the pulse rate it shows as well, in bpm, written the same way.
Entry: 125; bpm
